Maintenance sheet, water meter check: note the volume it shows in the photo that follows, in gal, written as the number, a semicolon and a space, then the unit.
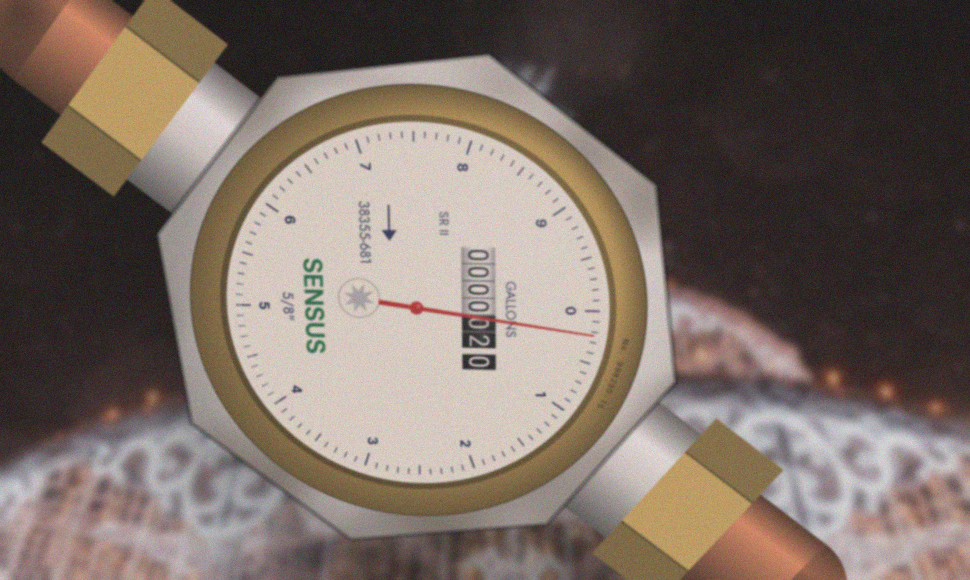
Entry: 20.2; gal
